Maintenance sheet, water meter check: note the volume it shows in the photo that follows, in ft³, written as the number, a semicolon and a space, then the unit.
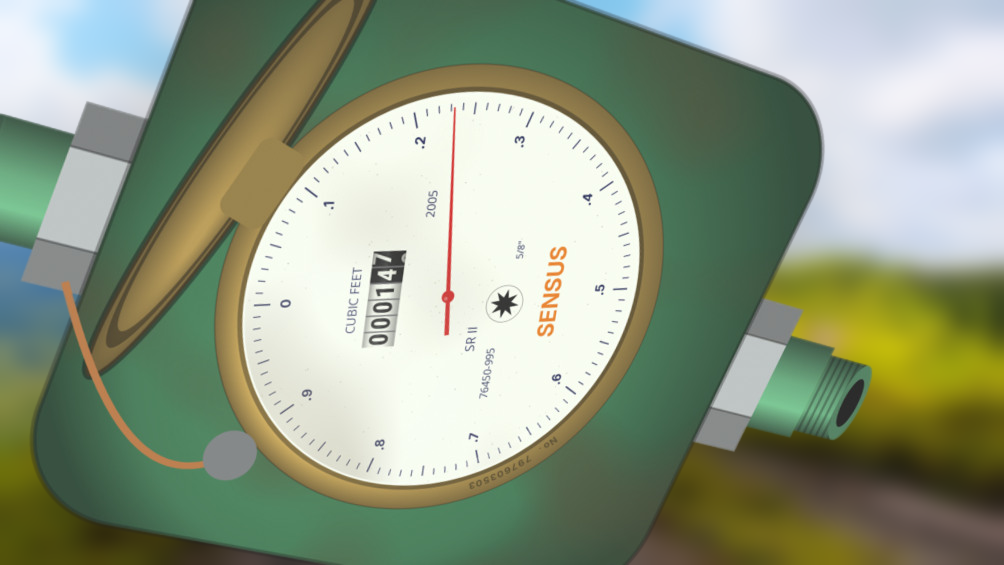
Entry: 147.23; ft³
